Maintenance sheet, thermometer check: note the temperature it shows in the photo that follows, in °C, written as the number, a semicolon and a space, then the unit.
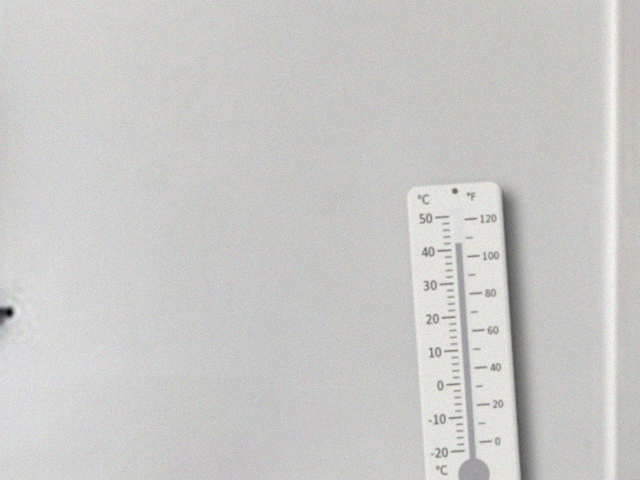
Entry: 42; °C
